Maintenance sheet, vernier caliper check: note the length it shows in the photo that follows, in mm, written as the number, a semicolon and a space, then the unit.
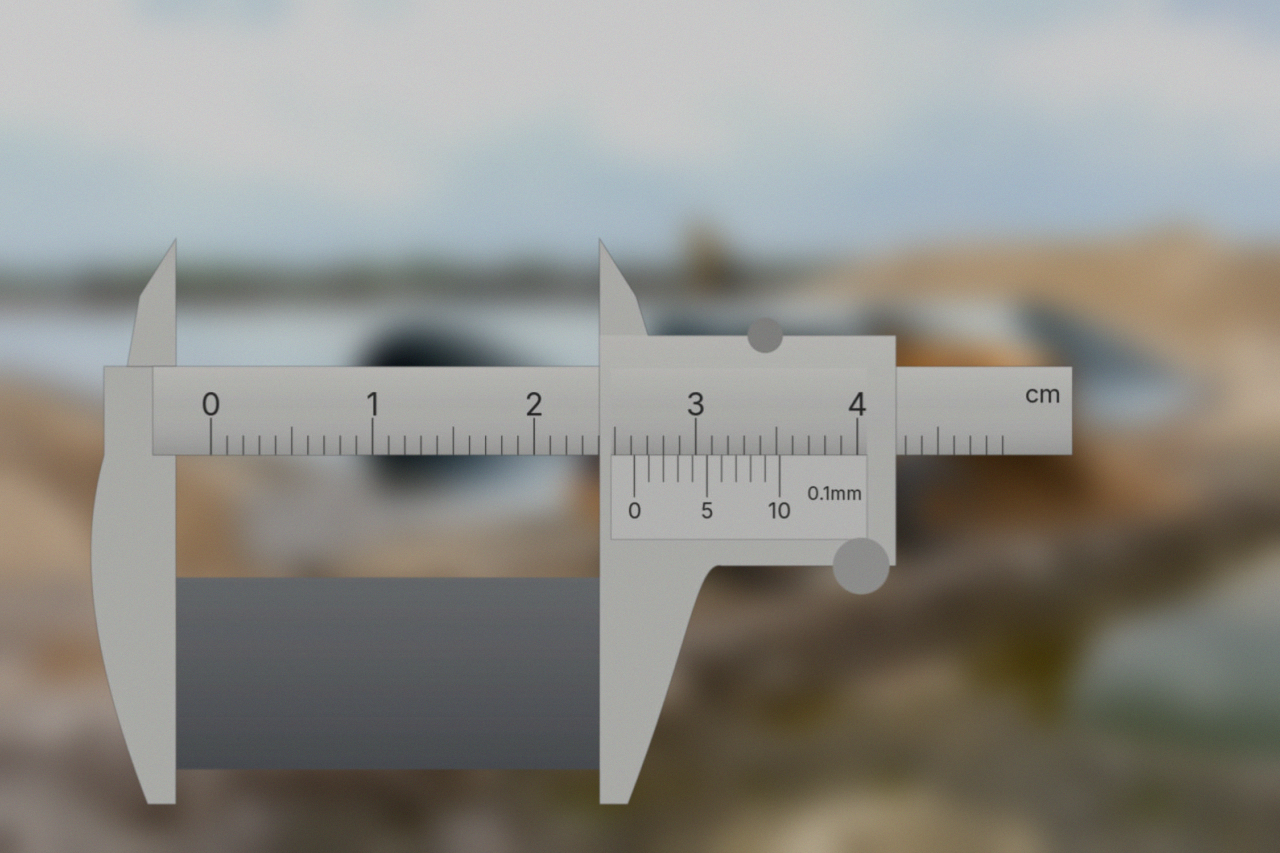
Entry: 26.2; mm
